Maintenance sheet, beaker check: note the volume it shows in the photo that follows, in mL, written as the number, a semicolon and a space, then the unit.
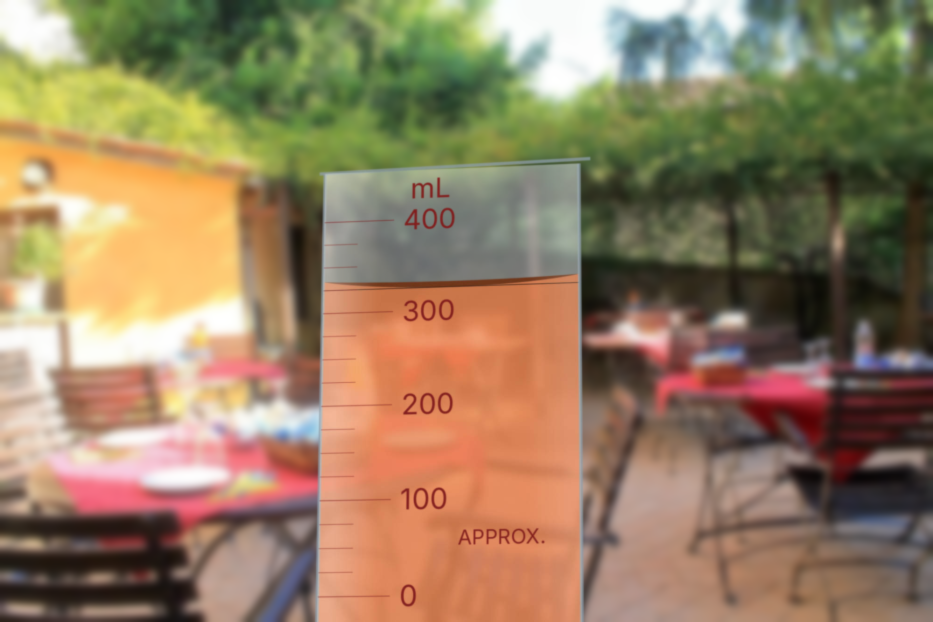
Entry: 325; mL
